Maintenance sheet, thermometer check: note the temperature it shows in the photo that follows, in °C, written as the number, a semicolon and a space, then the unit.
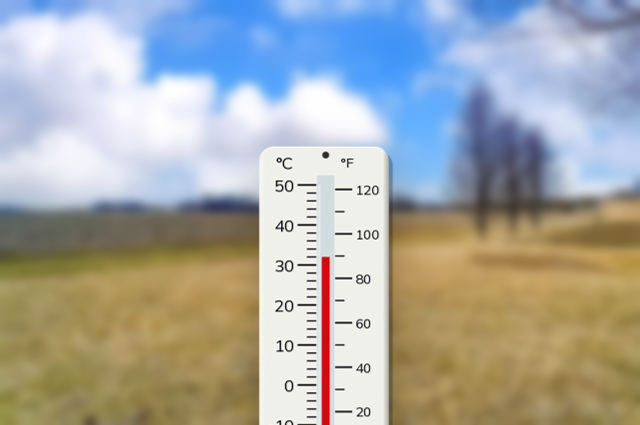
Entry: 32; °C
